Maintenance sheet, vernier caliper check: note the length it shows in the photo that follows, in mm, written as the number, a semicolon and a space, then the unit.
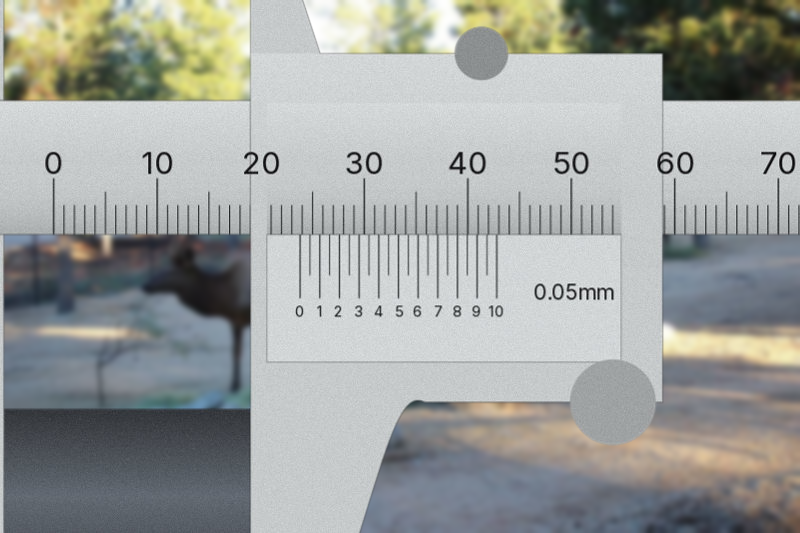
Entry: 23.8; mm
